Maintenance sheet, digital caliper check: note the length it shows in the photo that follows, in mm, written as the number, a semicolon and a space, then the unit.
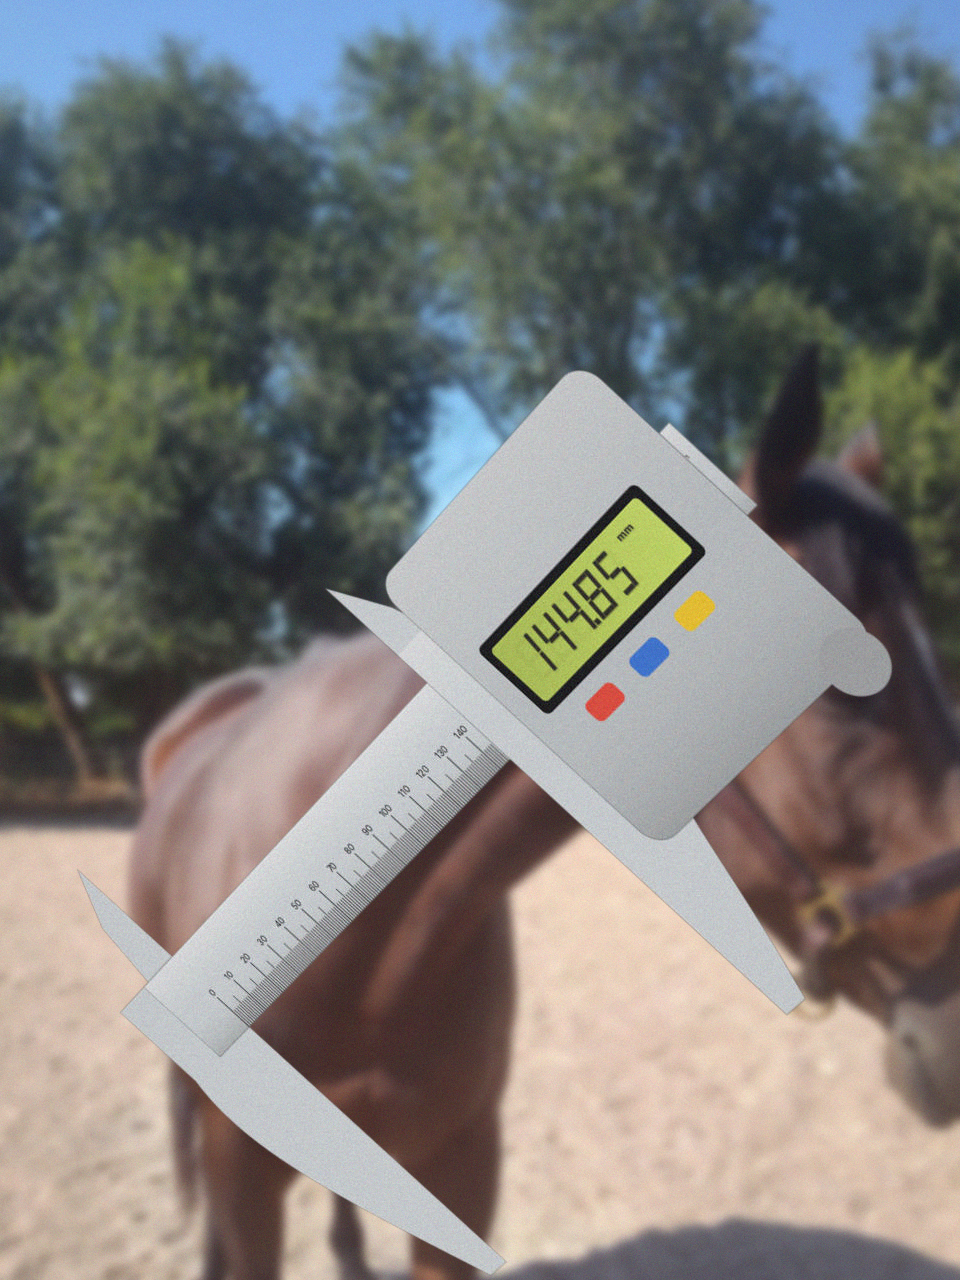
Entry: 144.85; mm
